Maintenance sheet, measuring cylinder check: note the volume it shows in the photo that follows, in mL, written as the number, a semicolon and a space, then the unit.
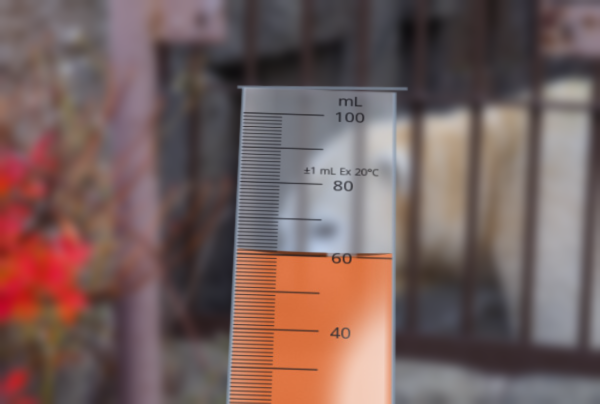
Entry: 60; mL
